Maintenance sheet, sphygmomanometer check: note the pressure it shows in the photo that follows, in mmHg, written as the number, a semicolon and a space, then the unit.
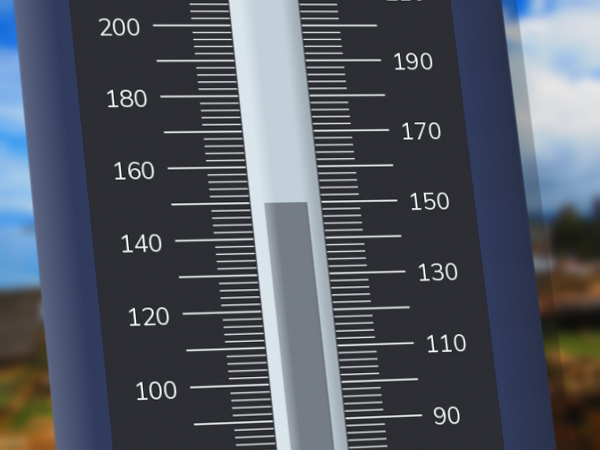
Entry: 150; mmHg
